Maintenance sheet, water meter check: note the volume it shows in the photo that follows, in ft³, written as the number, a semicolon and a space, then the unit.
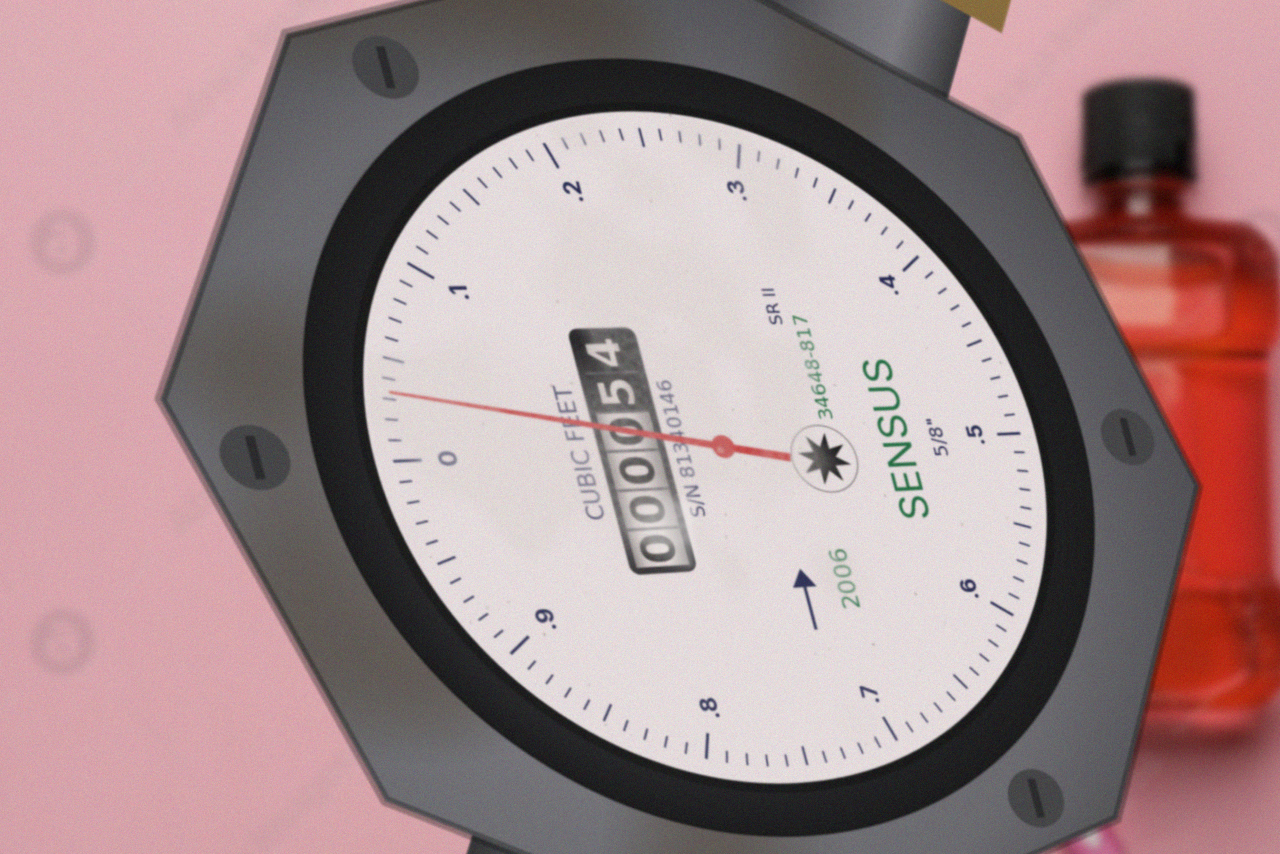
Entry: 54.03; ft³
